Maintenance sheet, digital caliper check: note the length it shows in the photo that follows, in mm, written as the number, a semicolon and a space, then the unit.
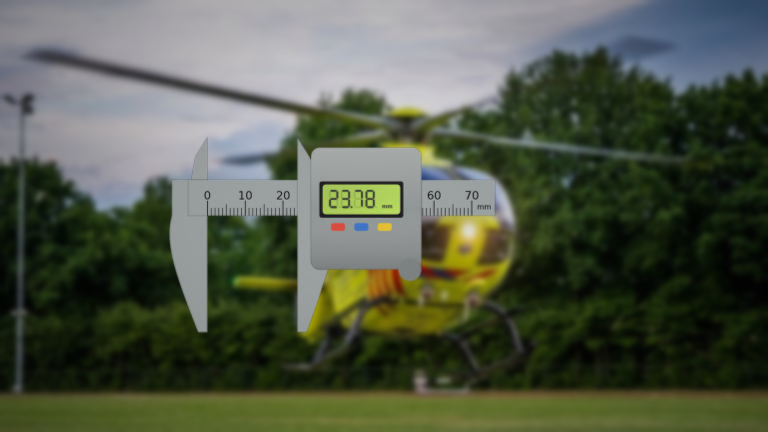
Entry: 23.78; mm
